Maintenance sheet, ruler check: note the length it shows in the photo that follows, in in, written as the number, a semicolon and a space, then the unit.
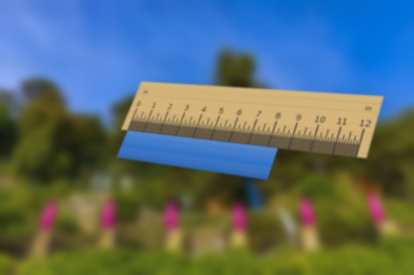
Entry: 8.5; in
